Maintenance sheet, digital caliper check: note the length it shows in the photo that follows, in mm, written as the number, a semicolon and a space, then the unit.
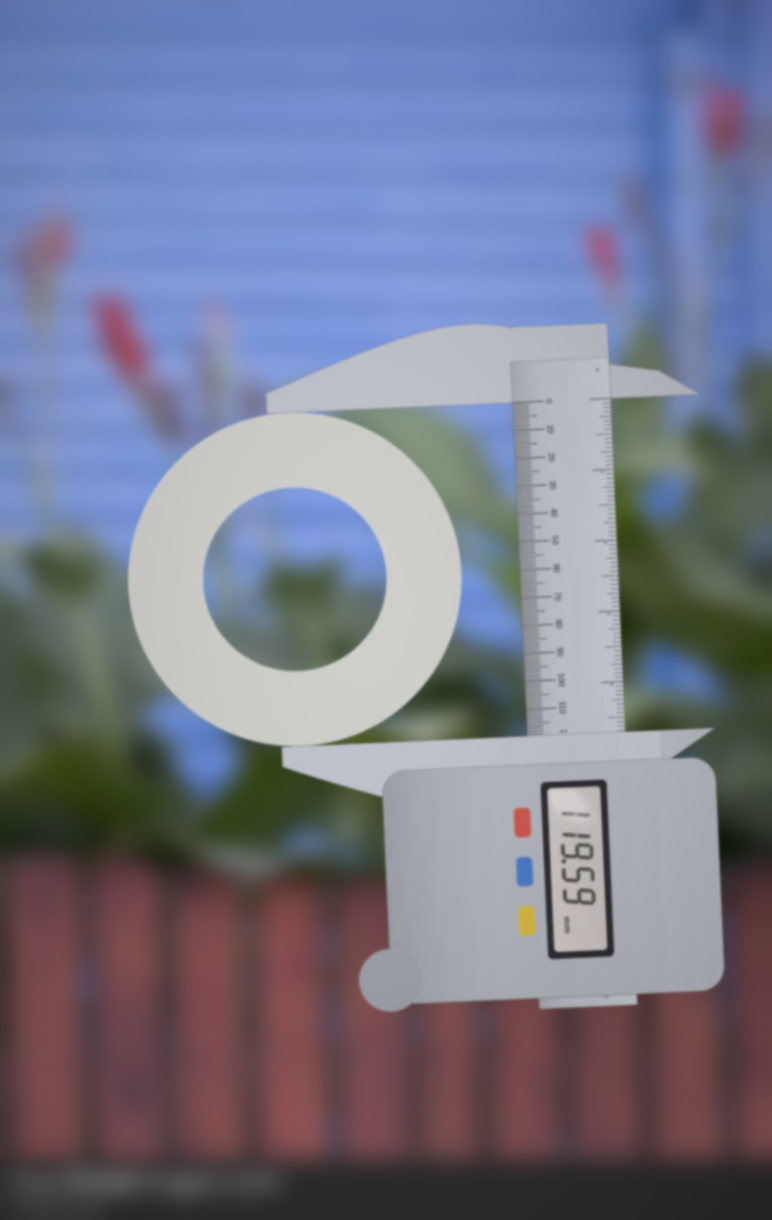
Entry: 119.59; mm
